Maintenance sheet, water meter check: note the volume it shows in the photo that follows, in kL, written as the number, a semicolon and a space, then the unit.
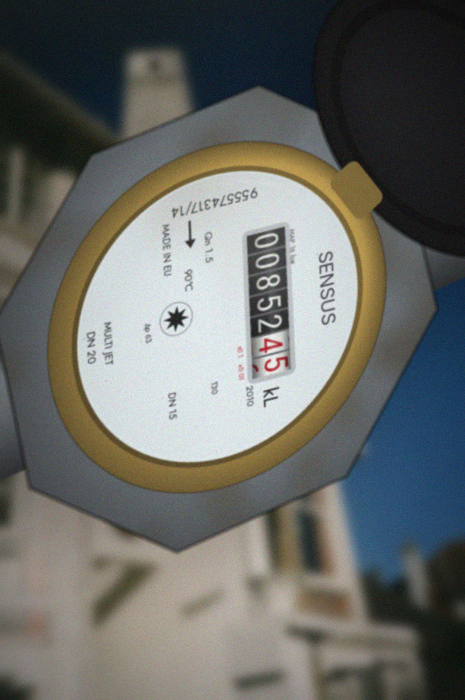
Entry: 852.45; kL
